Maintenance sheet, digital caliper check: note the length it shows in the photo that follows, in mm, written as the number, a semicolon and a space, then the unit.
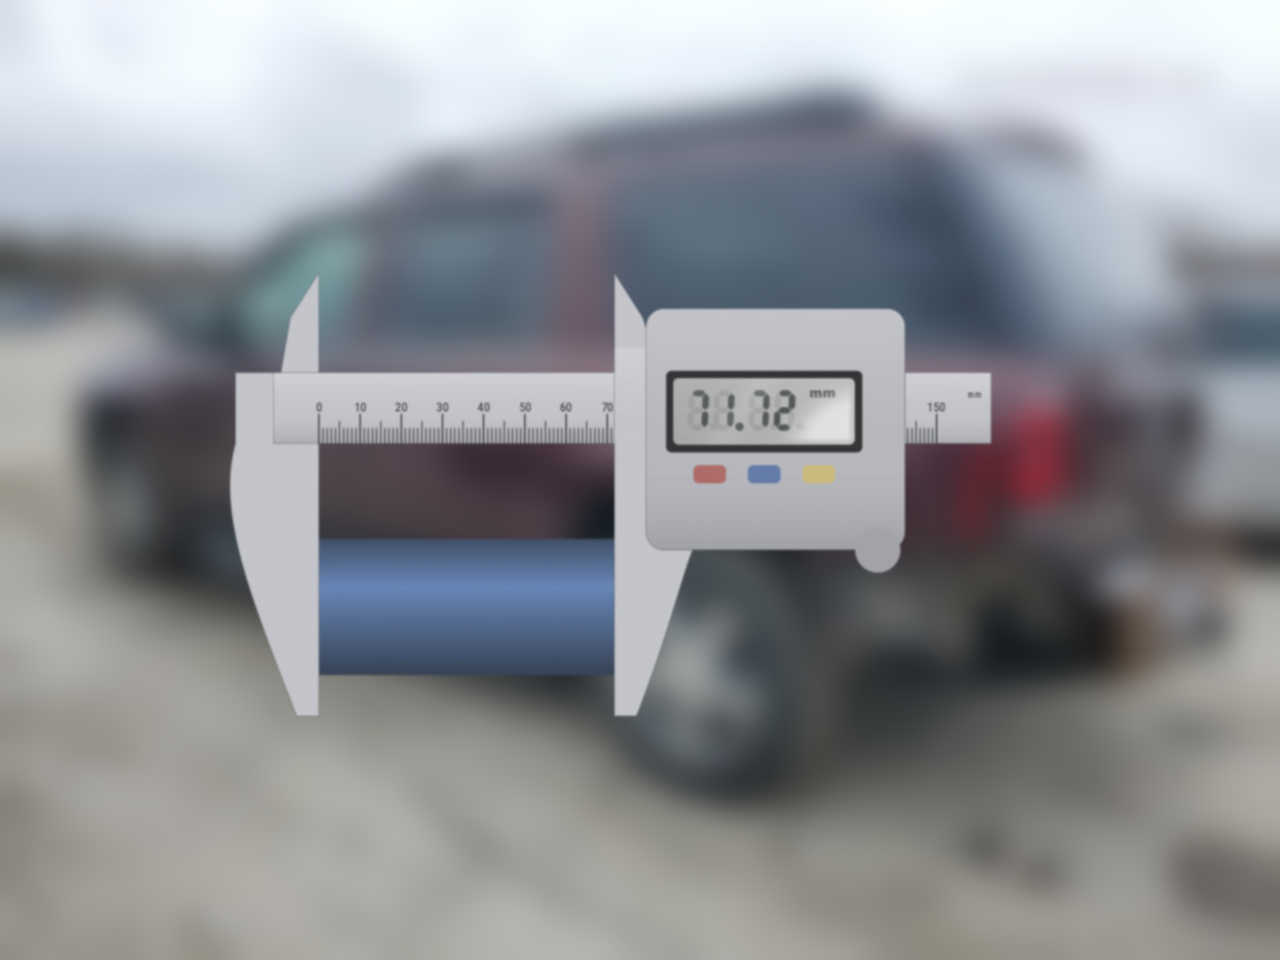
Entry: 71.72; mm
